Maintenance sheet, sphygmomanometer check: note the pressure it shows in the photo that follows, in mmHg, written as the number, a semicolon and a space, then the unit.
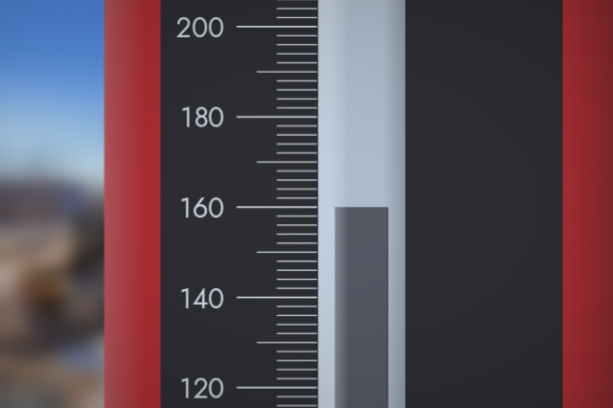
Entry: 160; mmHg
